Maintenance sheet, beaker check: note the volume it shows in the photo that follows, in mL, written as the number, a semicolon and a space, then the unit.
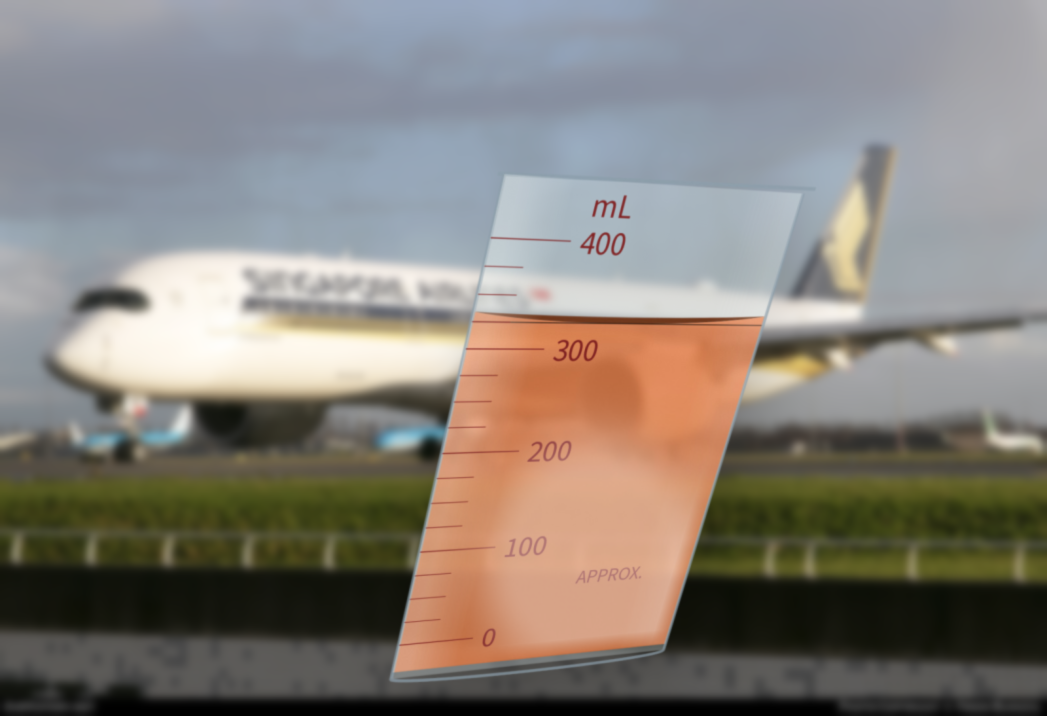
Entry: 325; mL
